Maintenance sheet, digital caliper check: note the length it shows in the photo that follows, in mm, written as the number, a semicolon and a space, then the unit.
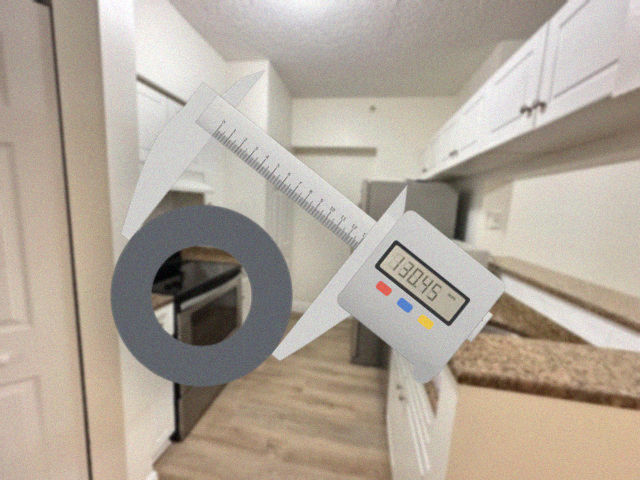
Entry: 130.45; mm
